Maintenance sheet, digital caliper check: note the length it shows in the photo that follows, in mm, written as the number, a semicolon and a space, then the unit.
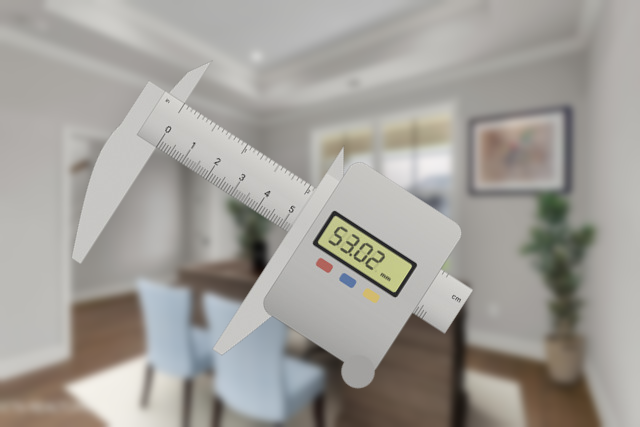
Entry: 53.02; mm
